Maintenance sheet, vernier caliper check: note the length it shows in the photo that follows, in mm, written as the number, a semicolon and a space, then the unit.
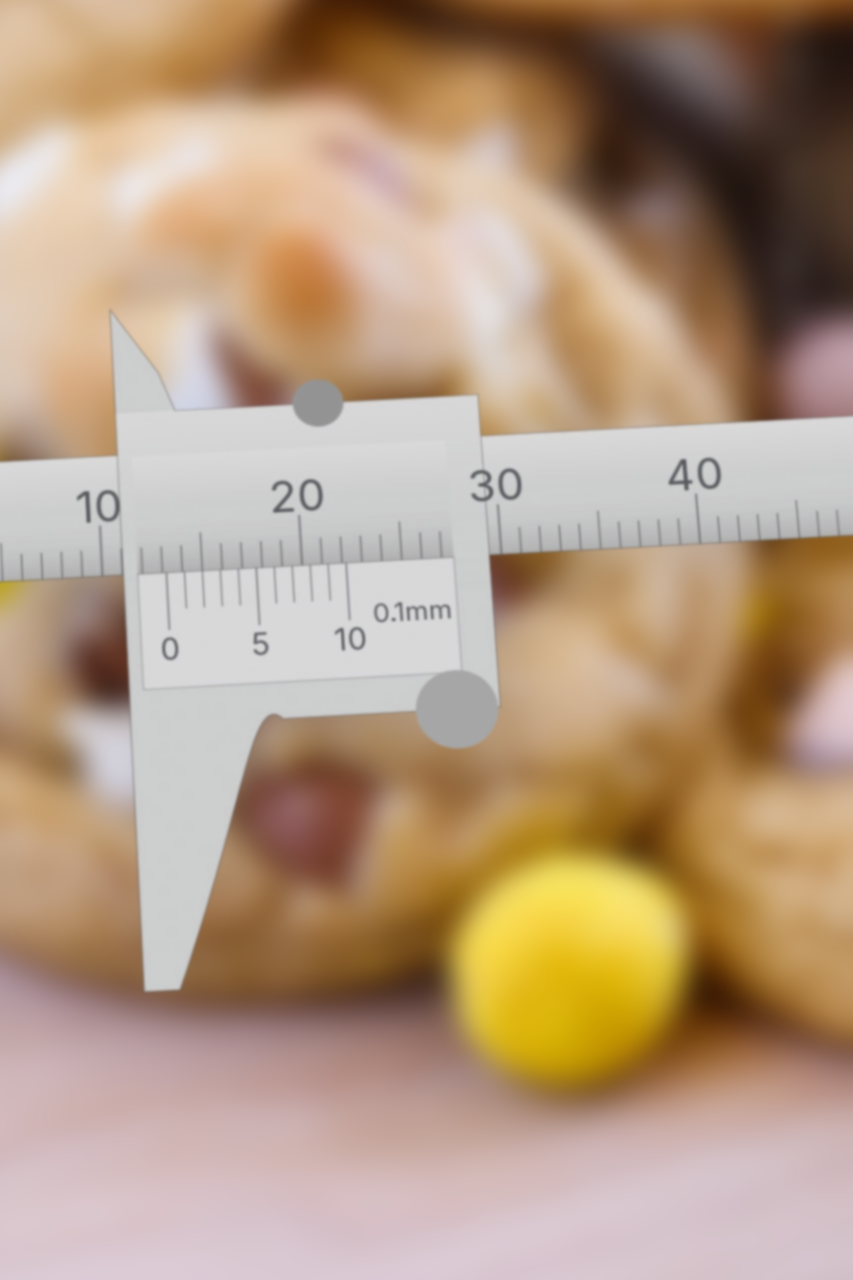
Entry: 13.2; mm
